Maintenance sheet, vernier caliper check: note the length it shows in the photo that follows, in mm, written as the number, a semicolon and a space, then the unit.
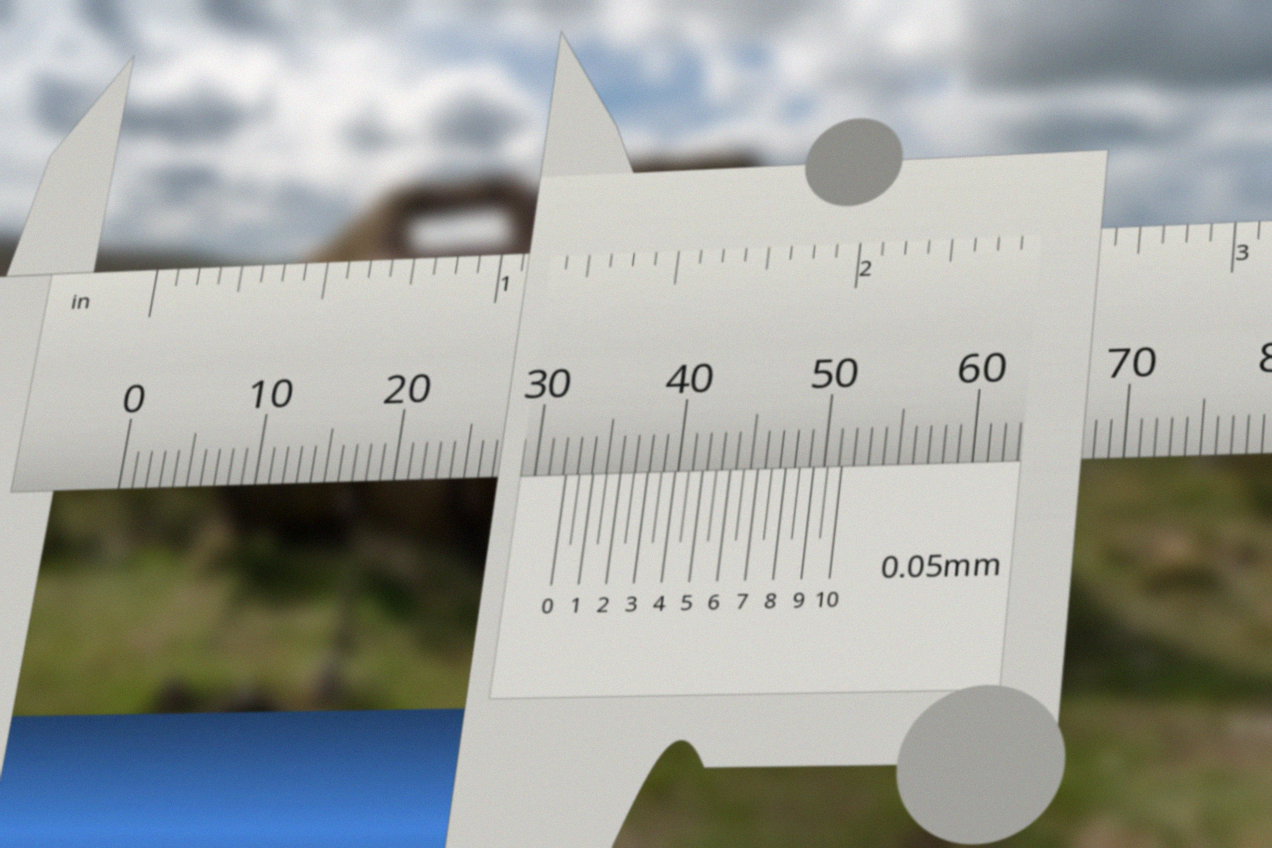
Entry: 32.2; mm
